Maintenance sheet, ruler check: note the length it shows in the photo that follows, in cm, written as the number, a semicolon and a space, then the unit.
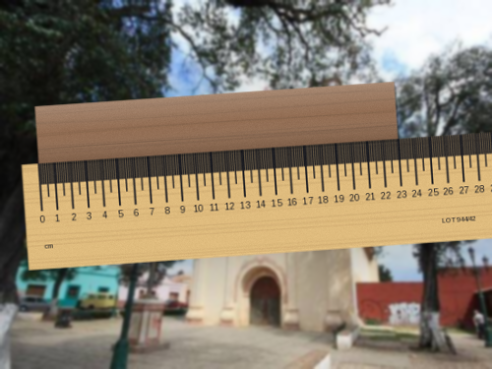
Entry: 23; cm
